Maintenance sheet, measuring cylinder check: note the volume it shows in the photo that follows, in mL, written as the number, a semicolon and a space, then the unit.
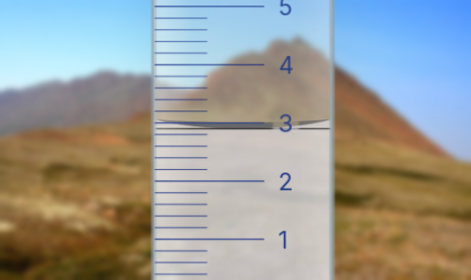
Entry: 2.9; mL
